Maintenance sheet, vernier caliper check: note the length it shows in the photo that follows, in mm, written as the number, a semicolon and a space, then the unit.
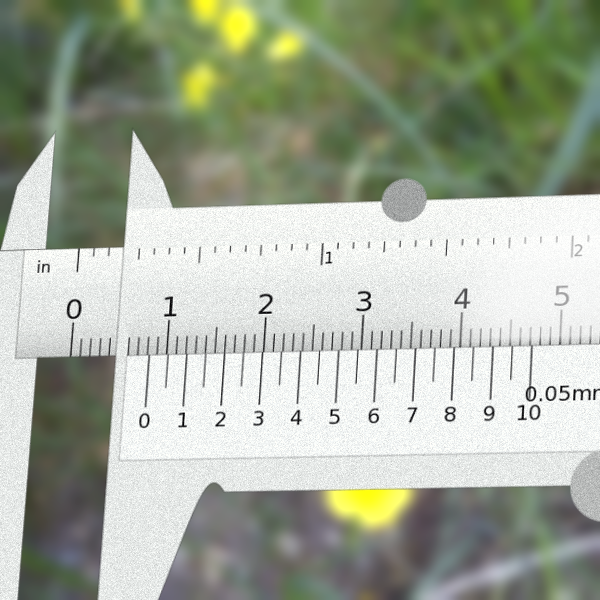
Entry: 8.2; mm
